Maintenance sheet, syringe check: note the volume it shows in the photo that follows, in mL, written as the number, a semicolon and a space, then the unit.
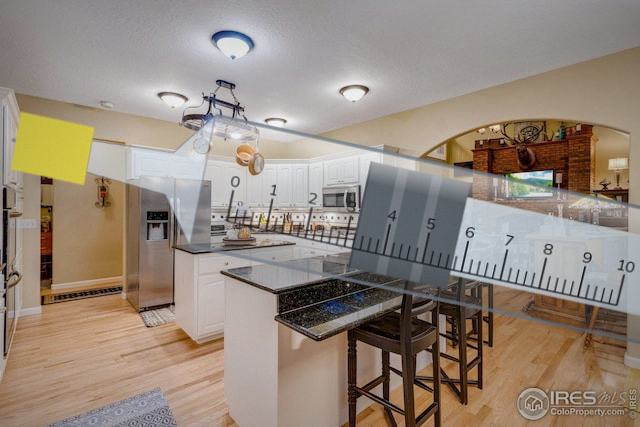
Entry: 3.2; mL
